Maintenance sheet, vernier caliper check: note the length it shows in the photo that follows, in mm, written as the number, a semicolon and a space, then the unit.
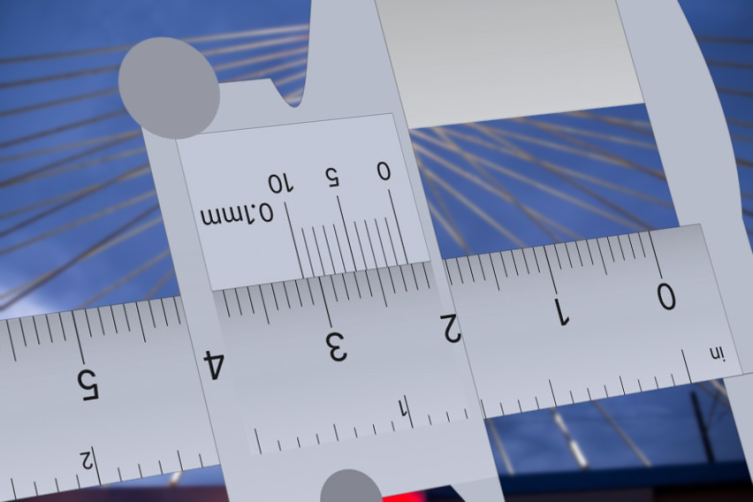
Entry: 22.3; mm
